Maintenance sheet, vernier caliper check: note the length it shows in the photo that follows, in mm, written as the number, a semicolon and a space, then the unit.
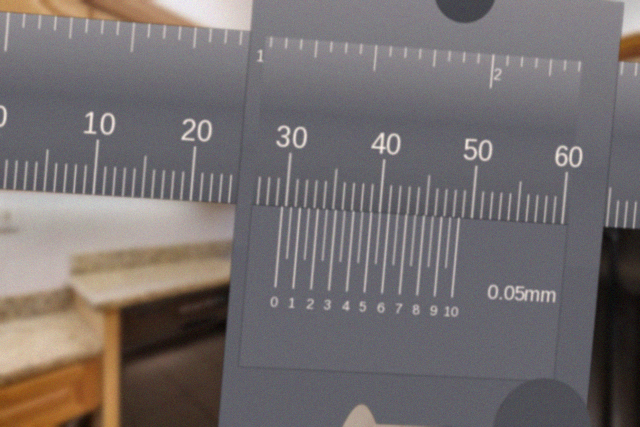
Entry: 29.6; mm
